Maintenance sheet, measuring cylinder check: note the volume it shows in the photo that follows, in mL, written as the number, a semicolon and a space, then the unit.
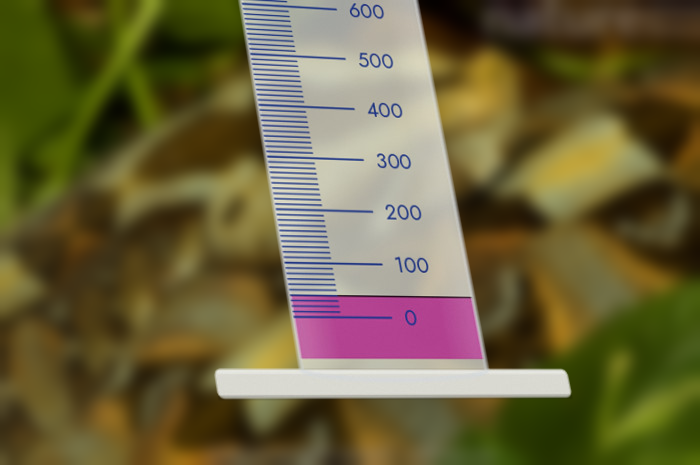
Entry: 40; mL
